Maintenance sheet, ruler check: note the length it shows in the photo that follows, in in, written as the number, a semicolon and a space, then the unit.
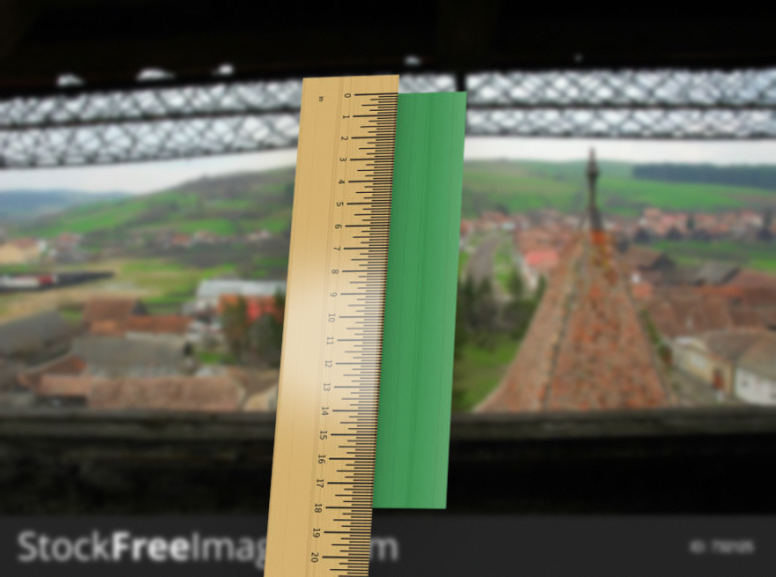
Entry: 18; in
